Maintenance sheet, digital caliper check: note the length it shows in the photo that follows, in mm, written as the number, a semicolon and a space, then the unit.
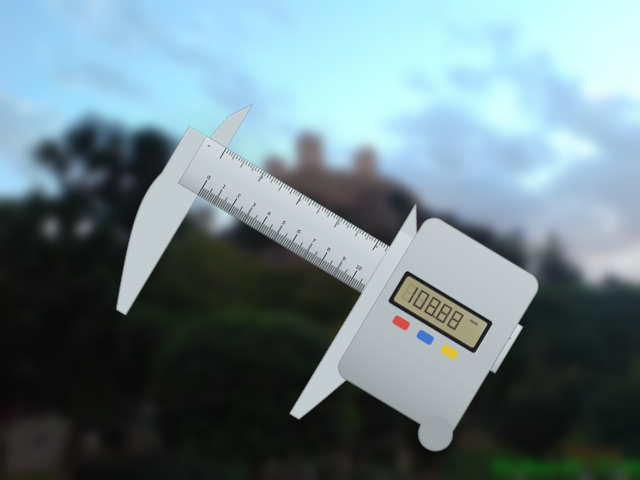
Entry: 108.88; mm
